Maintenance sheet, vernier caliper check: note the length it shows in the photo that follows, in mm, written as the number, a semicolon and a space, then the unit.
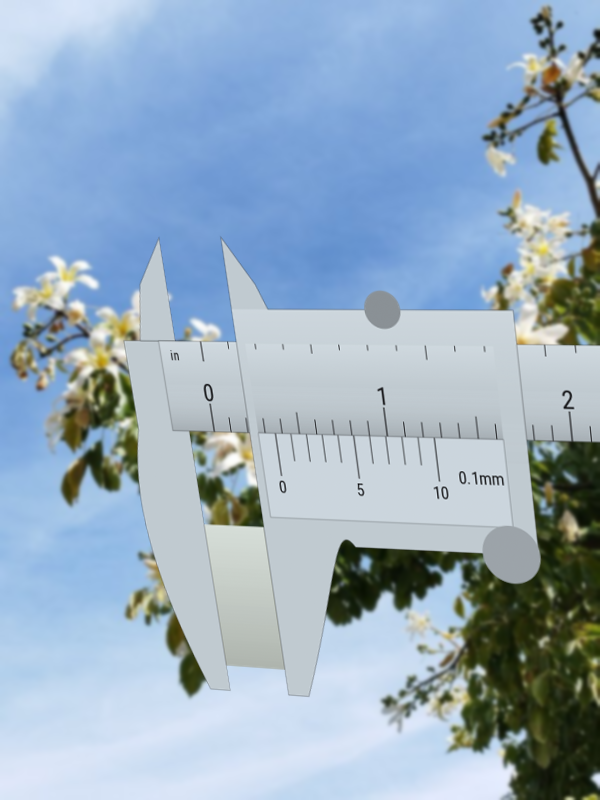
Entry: 3.6; mm
